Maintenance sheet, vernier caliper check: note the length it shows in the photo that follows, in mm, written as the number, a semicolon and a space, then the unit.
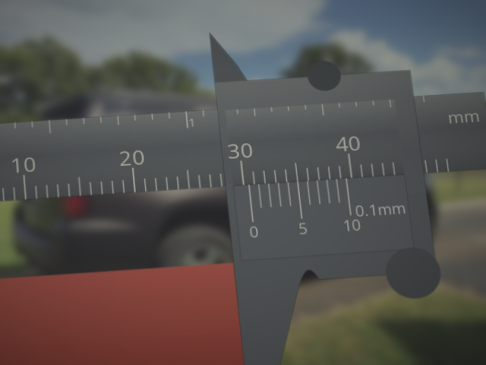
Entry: 30.5; mm
